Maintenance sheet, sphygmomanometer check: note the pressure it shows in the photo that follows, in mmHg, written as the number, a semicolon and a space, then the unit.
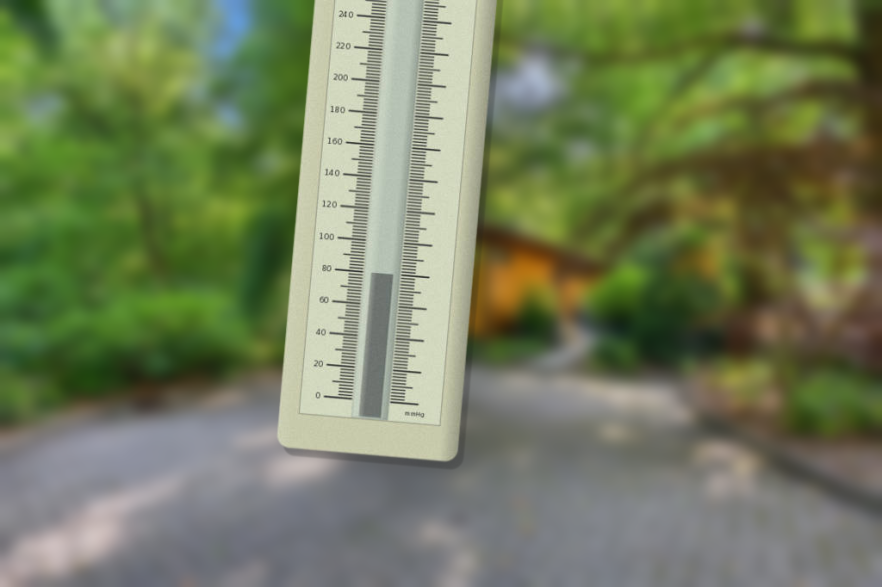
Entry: 80; mmHg
